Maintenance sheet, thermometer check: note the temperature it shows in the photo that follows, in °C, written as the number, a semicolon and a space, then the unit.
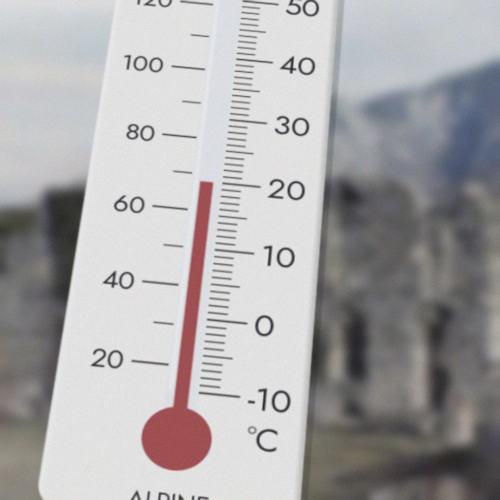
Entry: 20; °C
